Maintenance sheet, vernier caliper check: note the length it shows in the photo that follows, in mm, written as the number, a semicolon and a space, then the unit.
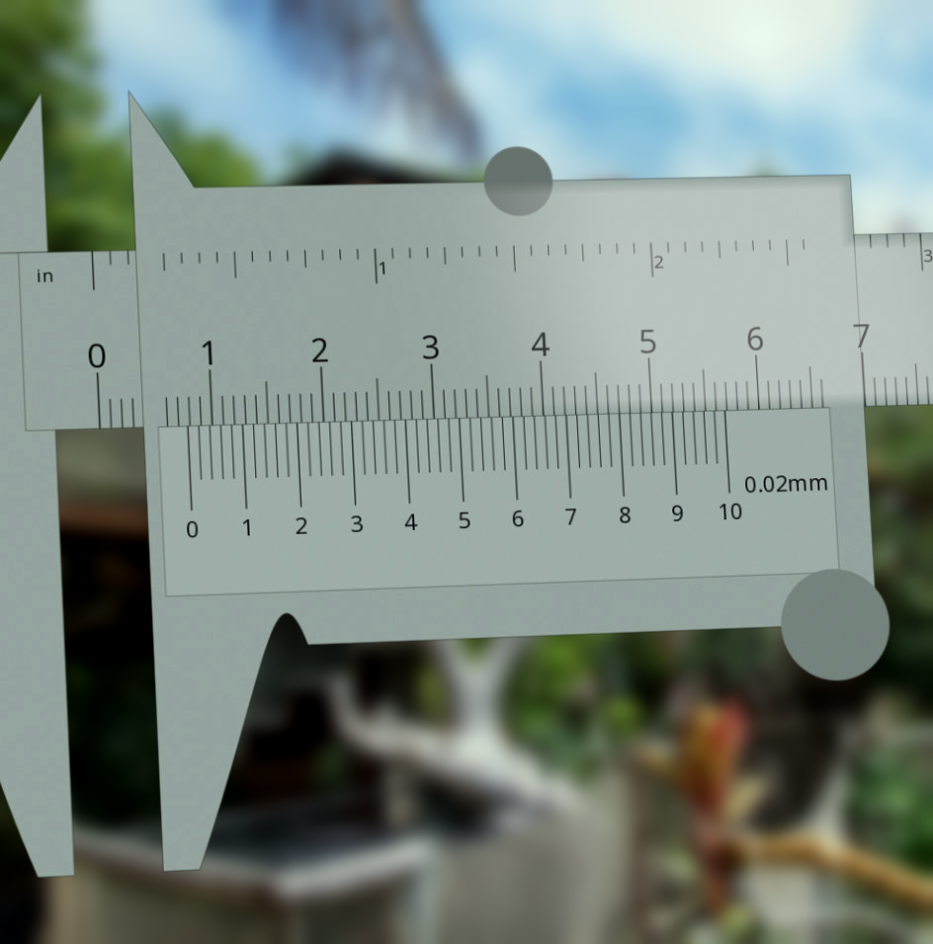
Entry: 7.8; mm
